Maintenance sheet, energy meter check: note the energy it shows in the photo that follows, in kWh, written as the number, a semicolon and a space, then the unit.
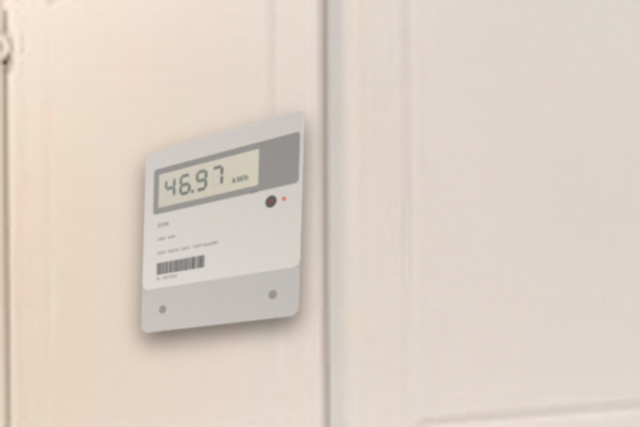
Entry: 46.97; kWh
